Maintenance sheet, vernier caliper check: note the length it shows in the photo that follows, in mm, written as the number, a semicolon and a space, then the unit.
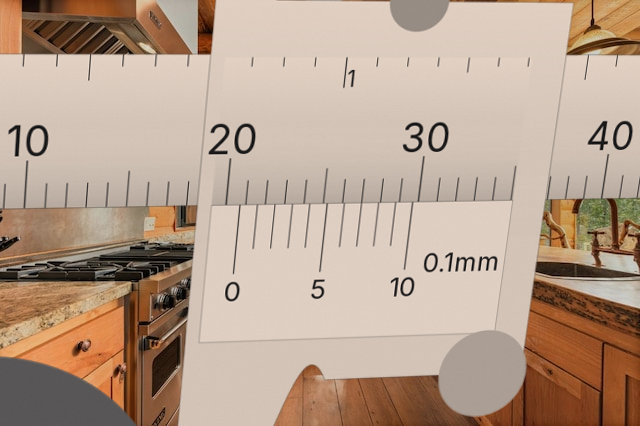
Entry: 20.7; mm
